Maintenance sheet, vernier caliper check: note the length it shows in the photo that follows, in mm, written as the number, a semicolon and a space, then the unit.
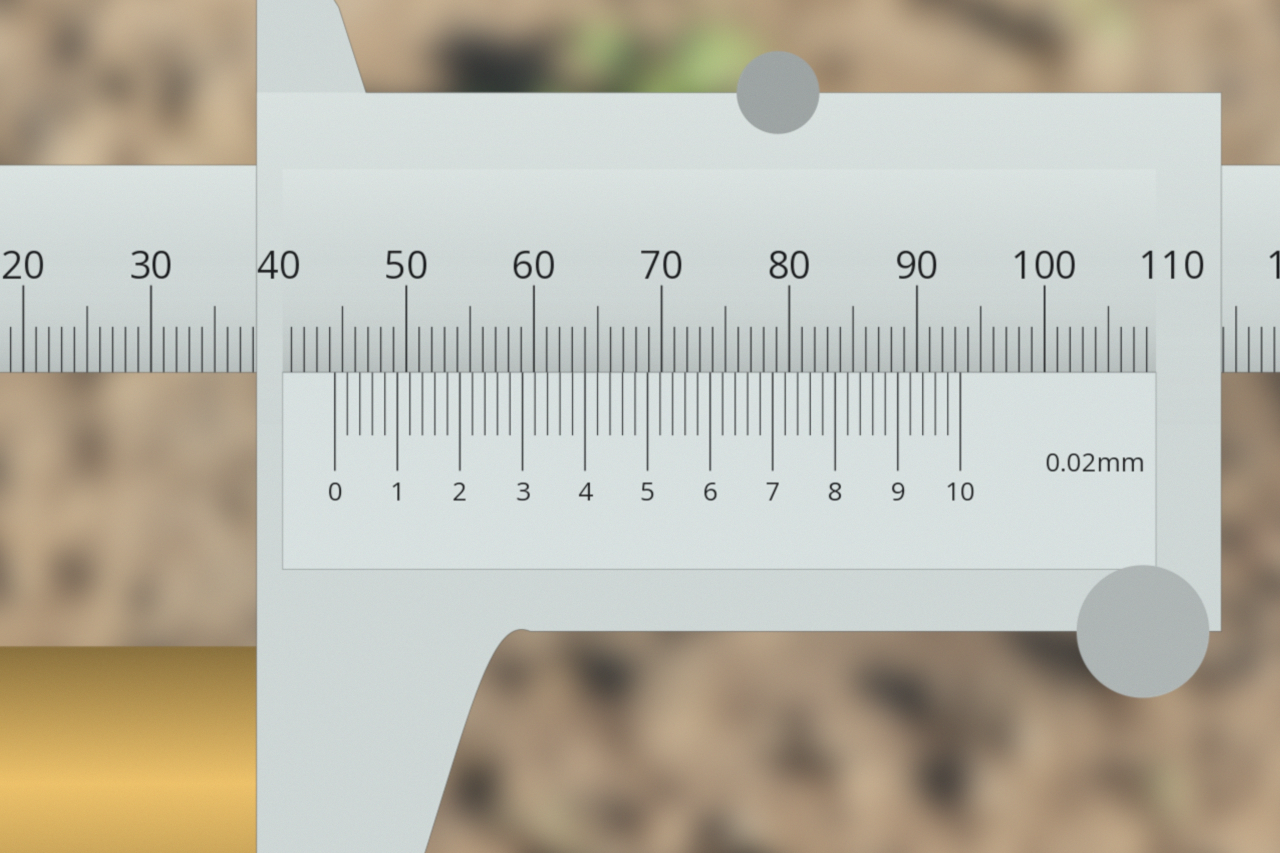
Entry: 44.4; mm
